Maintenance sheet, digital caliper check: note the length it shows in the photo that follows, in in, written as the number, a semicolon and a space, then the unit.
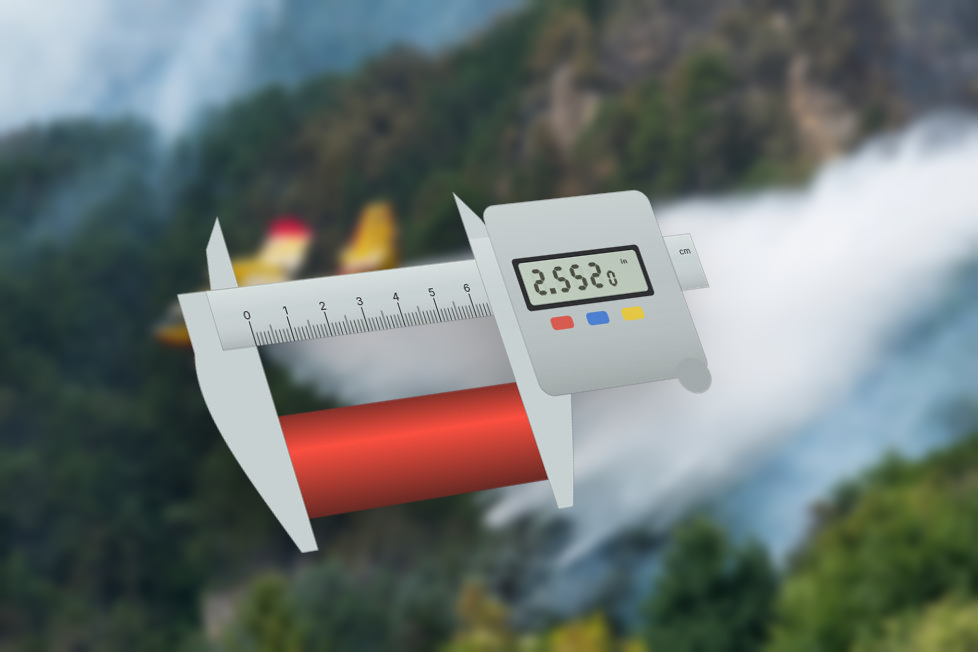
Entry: 2.5520; in
